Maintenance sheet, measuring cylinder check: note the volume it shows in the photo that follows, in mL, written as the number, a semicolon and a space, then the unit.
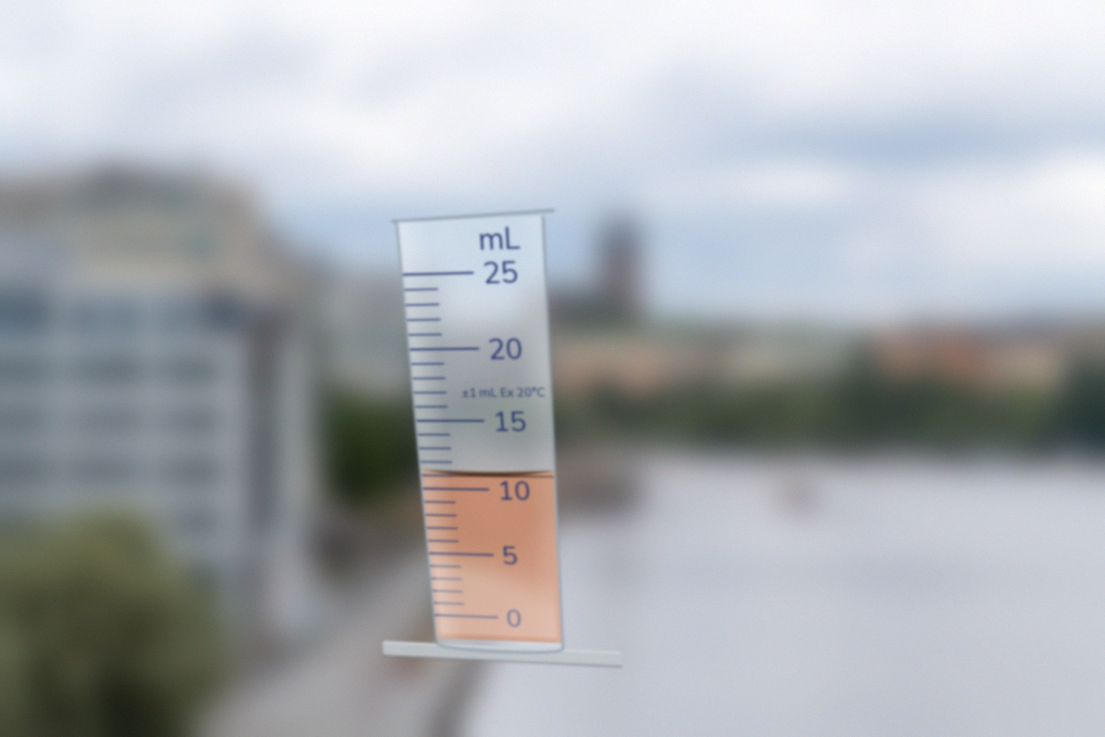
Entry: 11; mL
